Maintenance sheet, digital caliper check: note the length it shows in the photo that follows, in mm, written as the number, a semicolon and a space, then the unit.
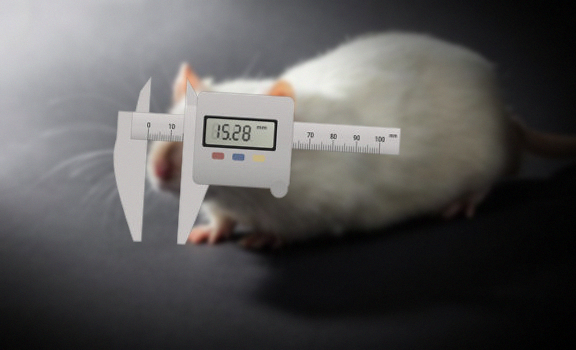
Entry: 15.28; mm
